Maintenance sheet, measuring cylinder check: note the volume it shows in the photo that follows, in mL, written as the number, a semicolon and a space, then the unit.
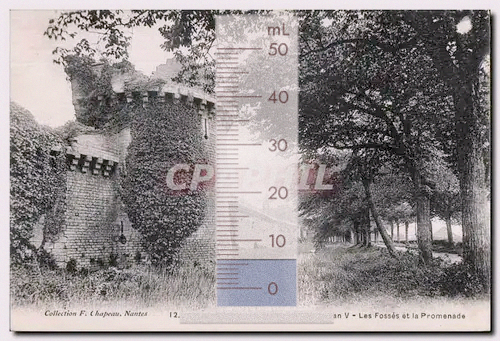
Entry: 6; mL
